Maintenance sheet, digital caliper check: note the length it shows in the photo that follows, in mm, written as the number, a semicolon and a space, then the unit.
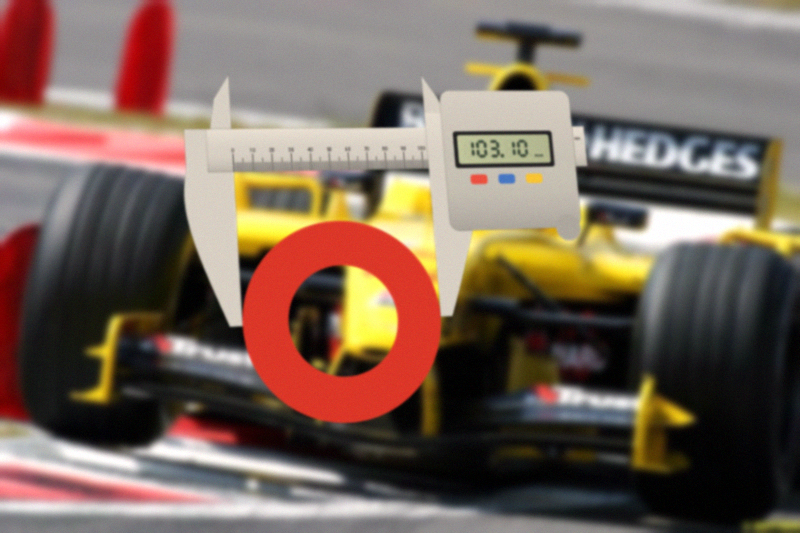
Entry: 103.10; mm
